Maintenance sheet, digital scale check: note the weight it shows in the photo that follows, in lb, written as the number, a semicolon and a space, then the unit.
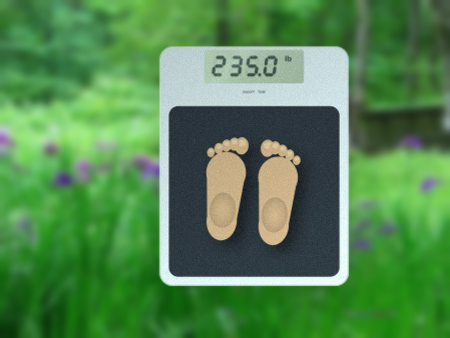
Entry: 235.0; lb
